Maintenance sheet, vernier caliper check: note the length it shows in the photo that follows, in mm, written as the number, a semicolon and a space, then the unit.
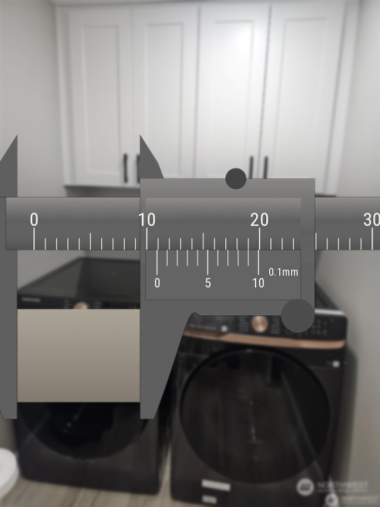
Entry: 10.9; mm
